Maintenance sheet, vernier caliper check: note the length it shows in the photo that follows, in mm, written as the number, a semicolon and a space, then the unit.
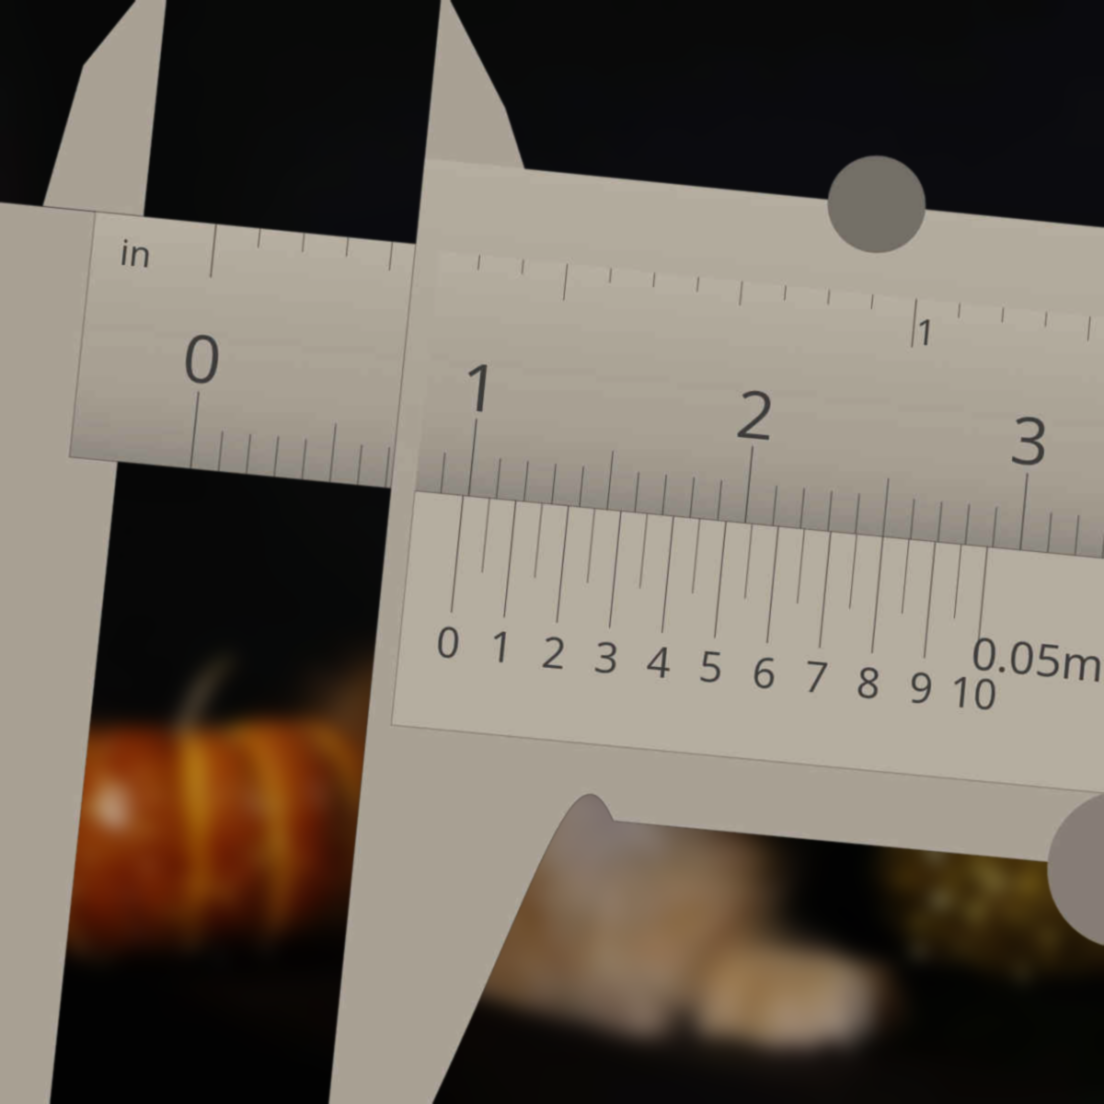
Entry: 9.80; mm
